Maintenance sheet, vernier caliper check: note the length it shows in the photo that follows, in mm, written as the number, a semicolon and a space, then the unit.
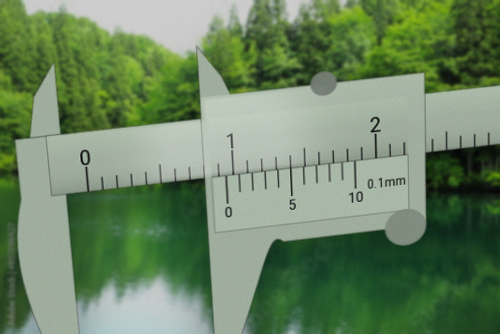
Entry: 9.5; mm
